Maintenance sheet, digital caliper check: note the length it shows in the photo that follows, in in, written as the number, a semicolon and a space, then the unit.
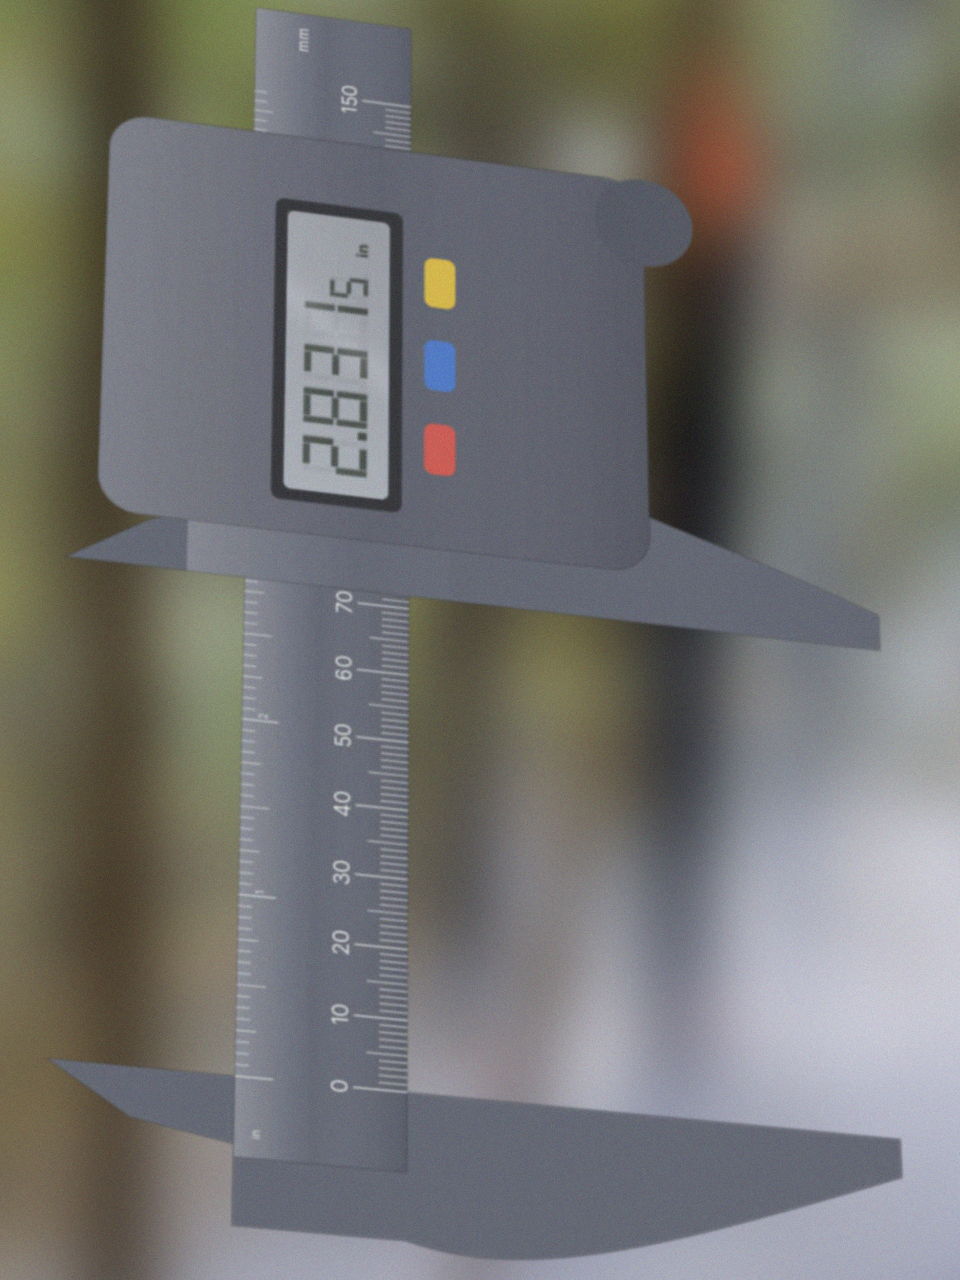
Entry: 2.8315; in
